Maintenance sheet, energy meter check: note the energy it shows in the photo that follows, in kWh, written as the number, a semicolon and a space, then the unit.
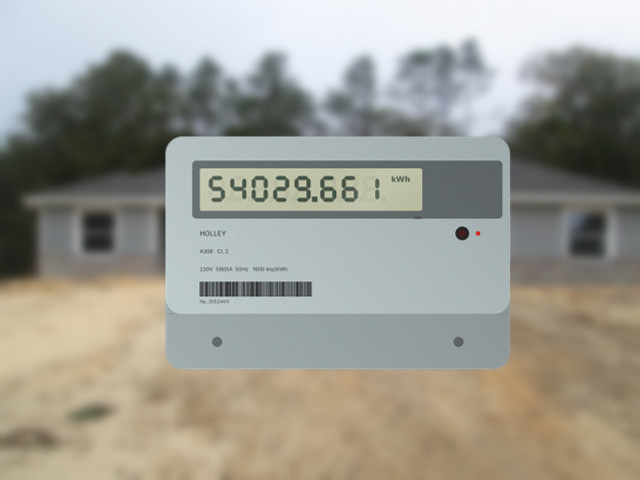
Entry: 54029.661; kWh
